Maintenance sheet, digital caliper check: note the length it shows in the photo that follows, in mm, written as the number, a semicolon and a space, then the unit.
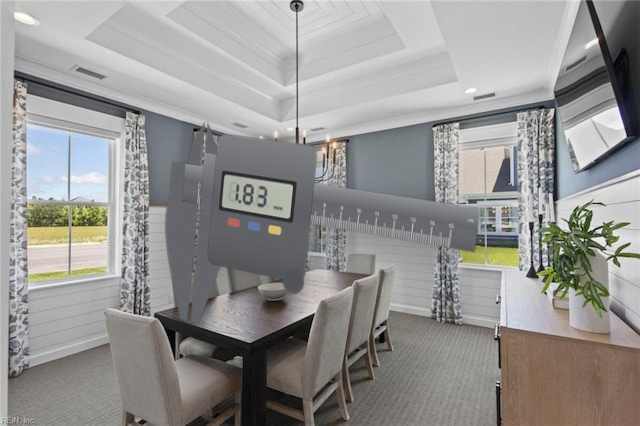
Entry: 1.83; mm
